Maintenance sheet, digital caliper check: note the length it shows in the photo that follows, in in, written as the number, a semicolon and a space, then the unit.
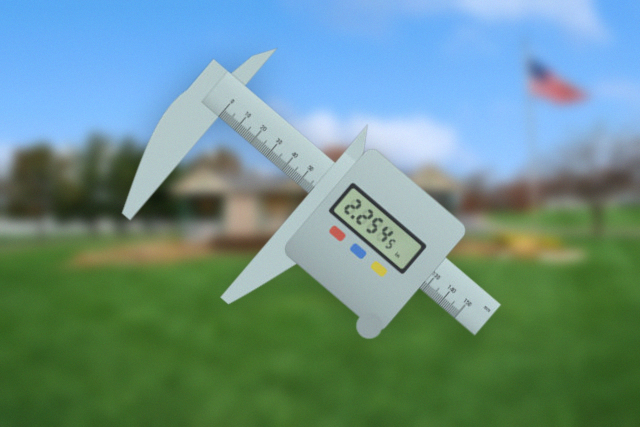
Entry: 2.2545; in
